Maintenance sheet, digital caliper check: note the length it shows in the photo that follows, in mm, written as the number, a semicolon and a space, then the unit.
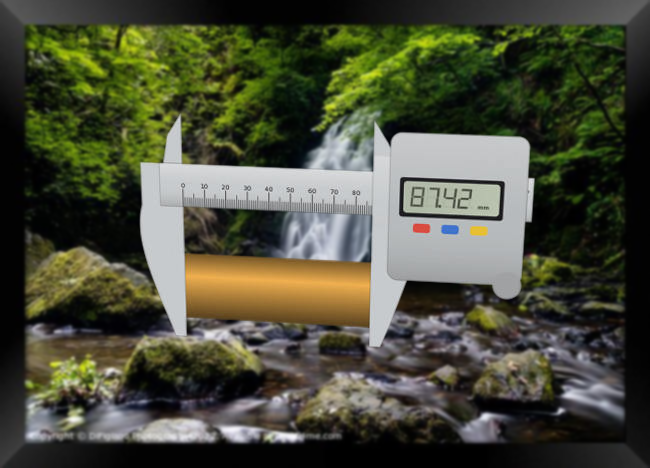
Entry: 87.42; mm
